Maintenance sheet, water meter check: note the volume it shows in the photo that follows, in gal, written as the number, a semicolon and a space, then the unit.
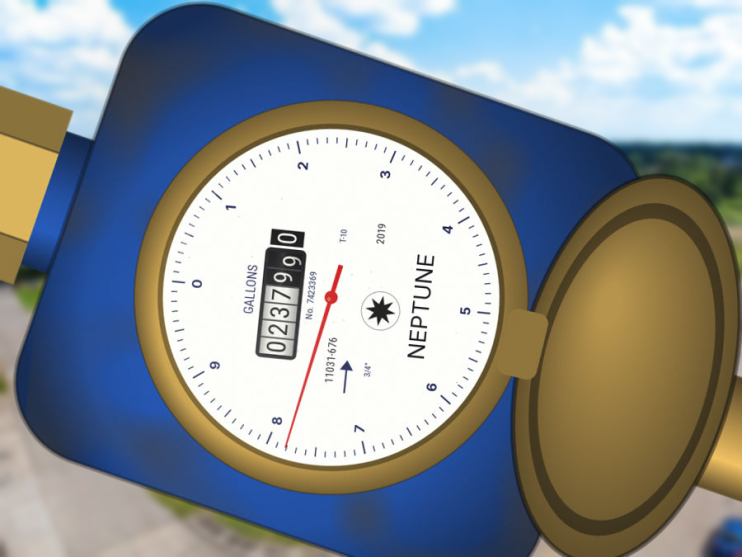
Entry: 237987.8; gal
